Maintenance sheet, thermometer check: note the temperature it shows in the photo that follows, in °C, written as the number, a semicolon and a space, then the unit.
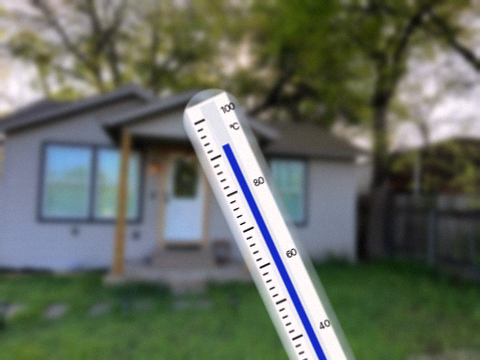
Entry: 92; °C
